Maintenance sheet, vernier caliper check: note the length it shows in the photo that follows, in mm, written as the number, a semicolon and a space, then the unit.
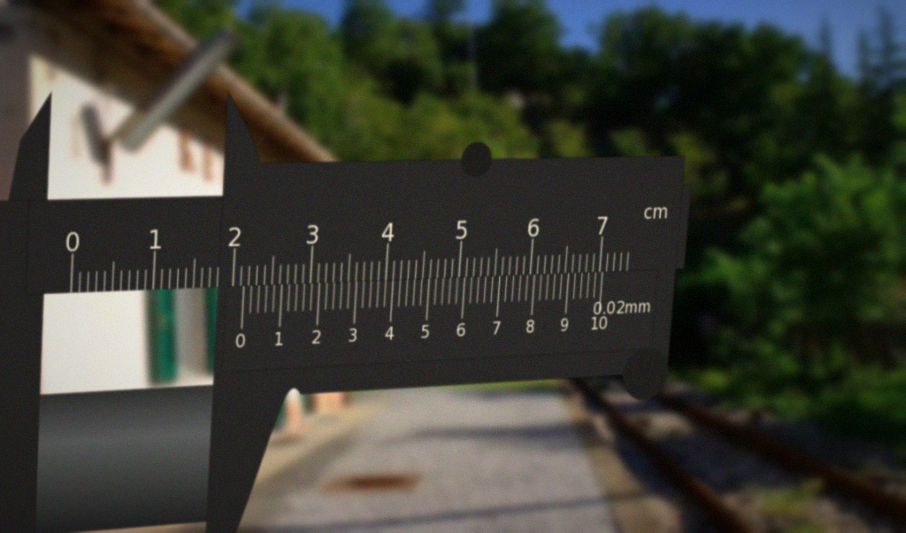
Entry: 21.4; mm
